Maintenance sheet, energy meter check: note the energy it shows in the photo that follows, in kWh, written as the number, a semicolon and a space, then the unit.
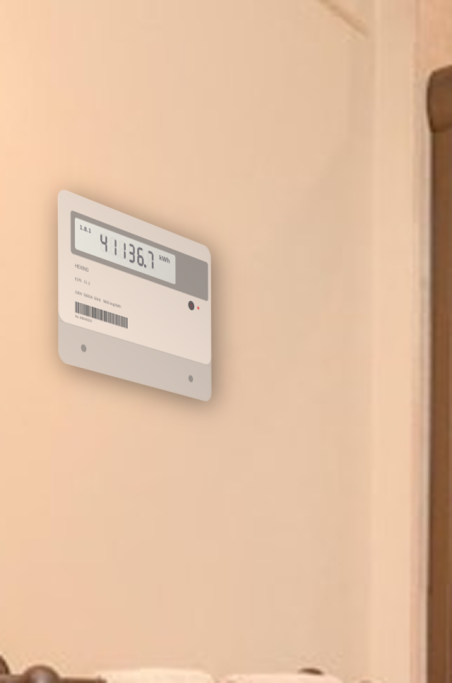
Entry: 41136.7; kWh
